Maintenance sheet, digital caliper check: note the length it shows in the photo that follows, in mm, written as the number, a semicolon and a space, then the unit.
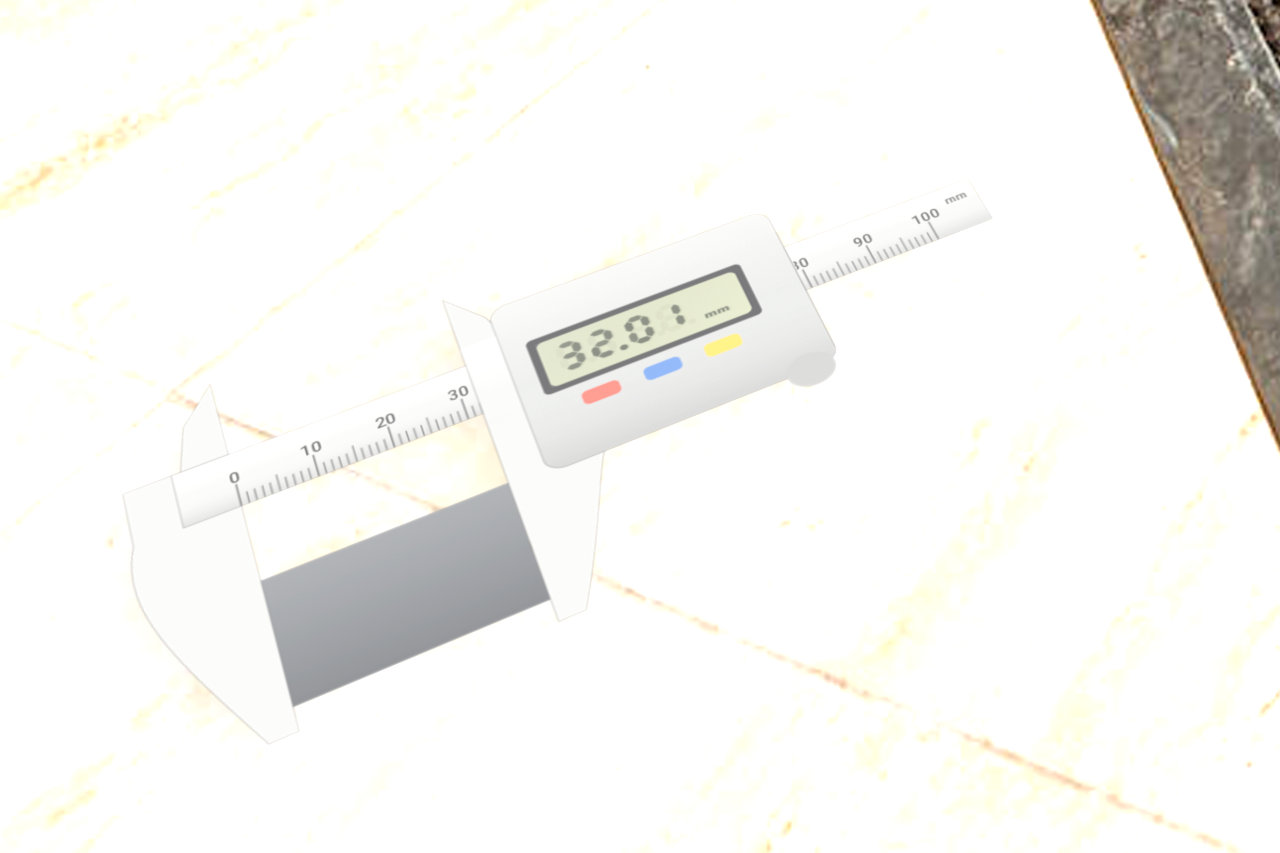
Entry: 32.01; mm
